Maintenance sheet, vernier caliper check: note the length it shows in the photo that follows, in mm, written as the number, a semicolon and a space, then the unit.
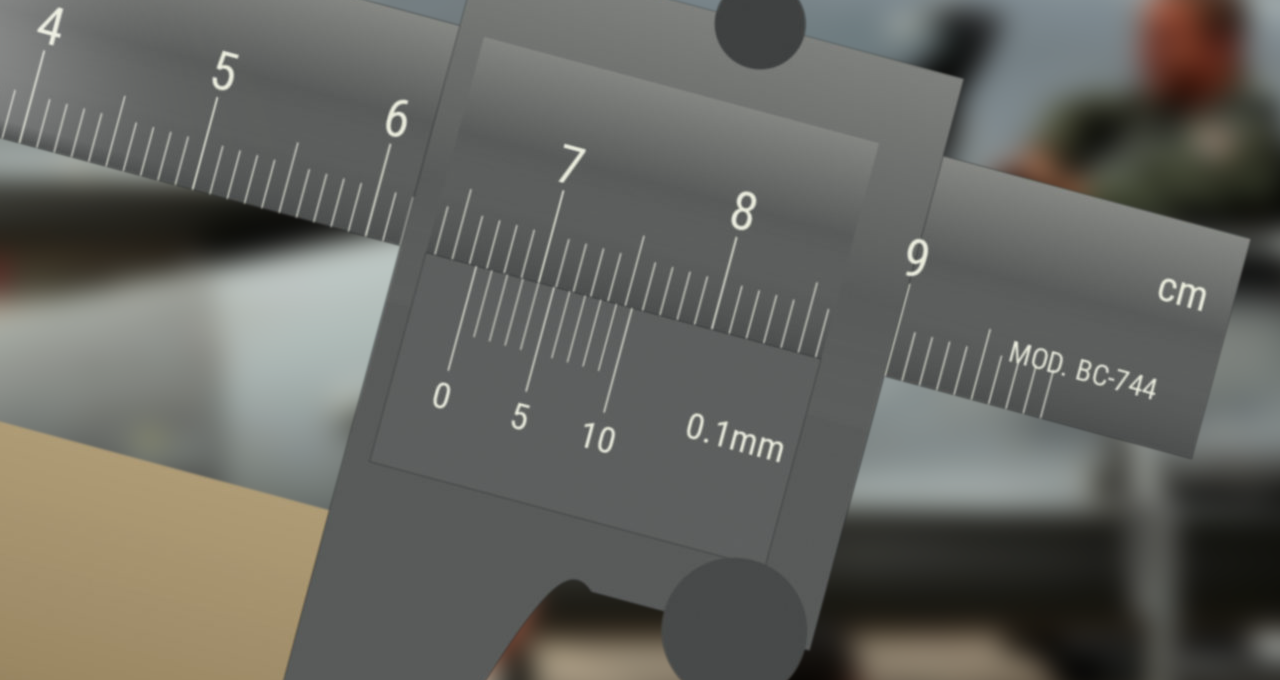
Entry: 66.4; mm
